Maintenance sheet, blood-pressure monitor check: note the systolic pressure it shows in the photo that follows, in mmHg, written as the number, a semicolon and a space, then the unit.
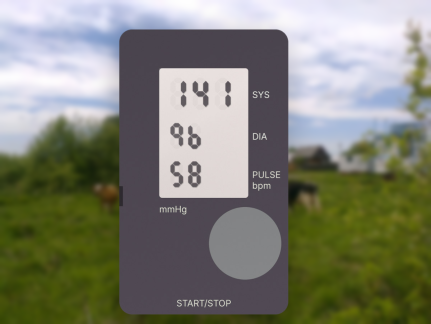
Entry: 141; mmHg
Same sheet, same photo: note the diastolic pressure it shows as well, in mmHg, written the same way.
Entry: 96; mmHg
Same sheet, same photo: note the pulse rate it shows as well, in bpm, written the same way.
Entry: 58; bpm
